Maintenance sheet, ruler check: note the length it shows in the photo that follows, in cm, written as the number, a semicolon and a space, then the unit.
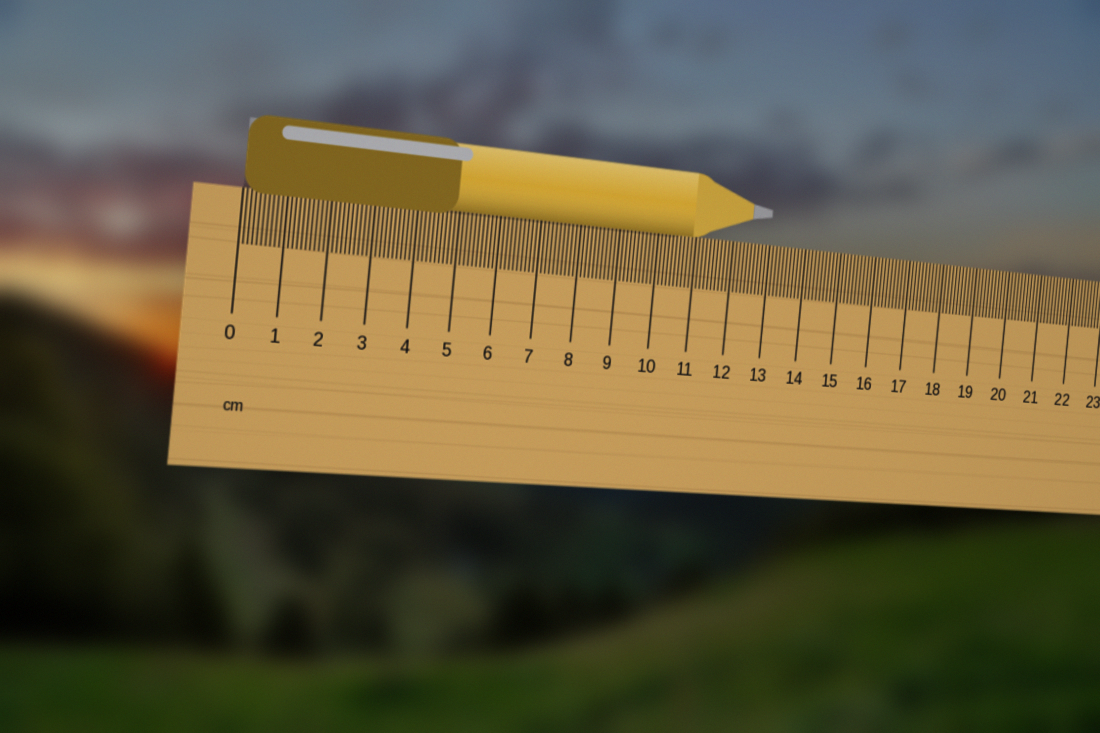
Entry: 13; cm
